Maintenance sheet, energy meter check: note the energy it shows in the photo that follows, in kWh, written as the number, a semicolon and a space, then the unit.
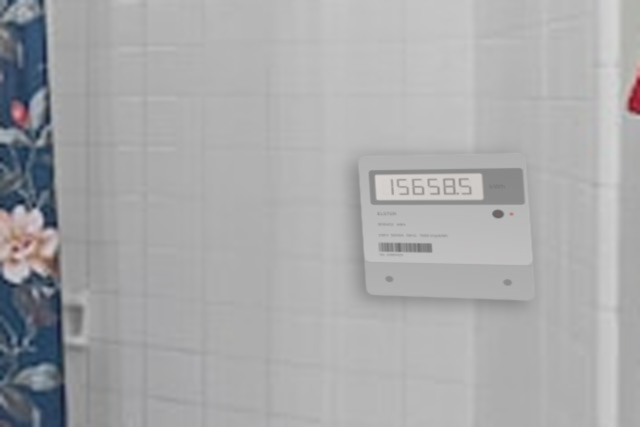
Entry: 15658.5; kWh
